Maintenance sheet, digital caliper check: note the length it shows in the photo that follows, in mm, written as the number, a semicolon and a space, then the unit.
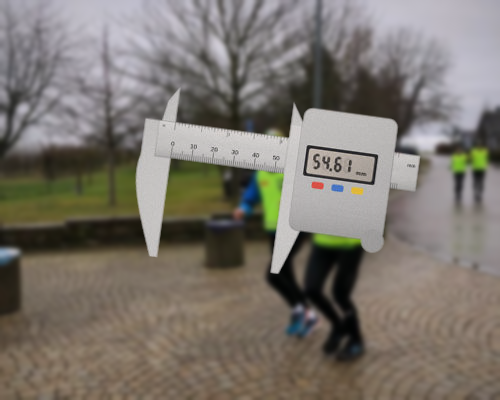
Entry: 54.61; mm
